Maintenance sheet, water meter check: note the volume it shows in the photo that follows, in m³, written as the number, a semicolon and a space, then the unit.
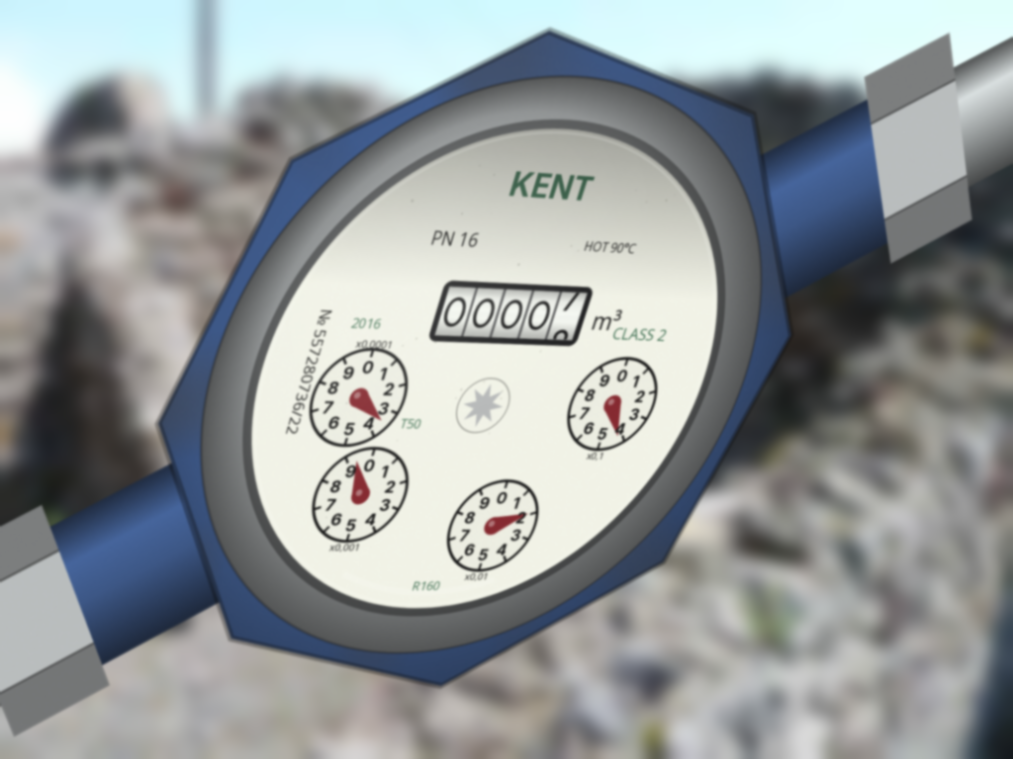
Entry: 7.4193; m³
